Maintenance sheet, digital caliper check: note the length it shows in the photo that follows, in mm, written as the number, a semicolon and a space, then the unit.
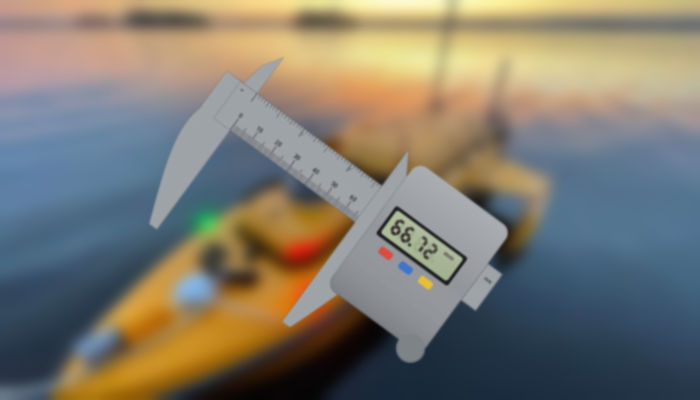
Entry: 66.72; mm
